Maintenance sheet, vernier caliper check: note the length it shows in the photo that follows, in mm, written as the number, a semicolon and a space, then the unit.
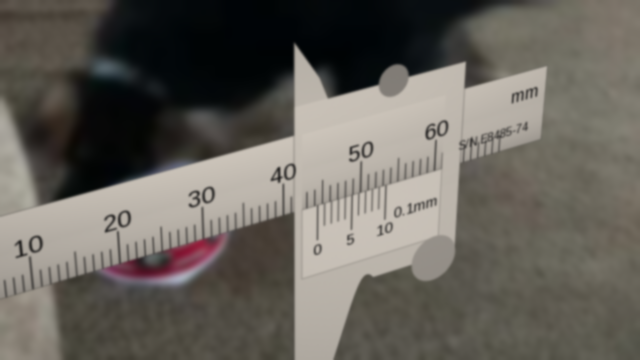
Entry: 44.4; mm
